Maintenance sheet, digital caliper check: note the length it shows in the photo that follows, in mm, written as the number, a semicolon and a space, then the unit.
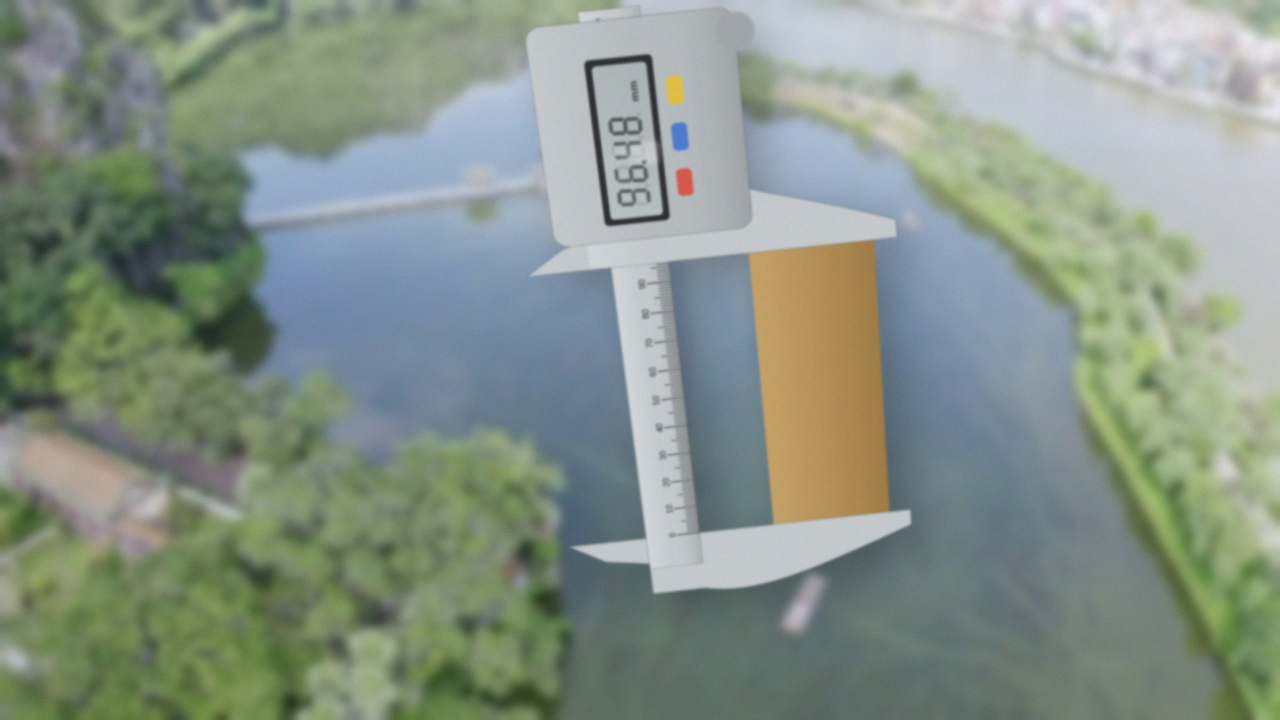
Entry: 96.48; mm
